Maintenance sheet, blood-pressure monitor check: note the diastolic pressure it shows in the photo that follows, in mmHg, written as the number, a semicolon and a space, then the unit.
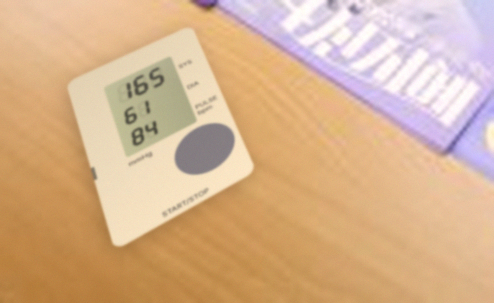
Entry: 61; mmHg
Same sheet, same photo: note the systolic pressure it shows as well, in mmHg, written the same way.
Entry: 165; mmHg
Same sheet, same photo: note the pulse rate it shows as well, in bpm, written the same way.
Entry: 84; bpm
